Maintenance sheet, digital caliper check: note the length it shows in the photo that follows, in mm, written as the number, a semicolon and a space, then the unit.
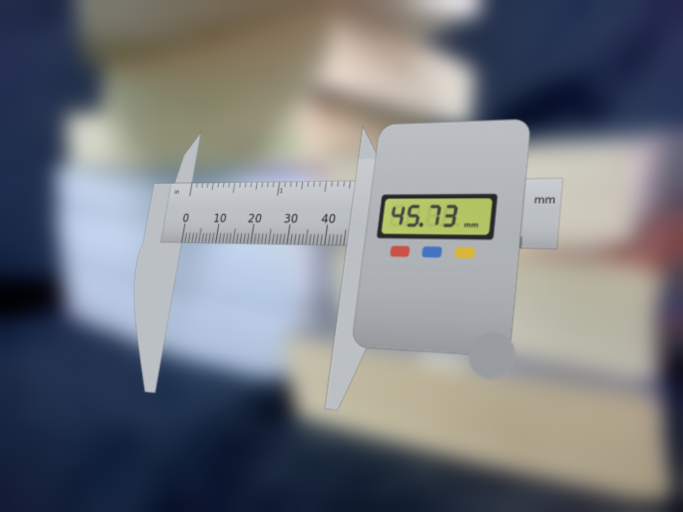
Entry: 45.73; mm
